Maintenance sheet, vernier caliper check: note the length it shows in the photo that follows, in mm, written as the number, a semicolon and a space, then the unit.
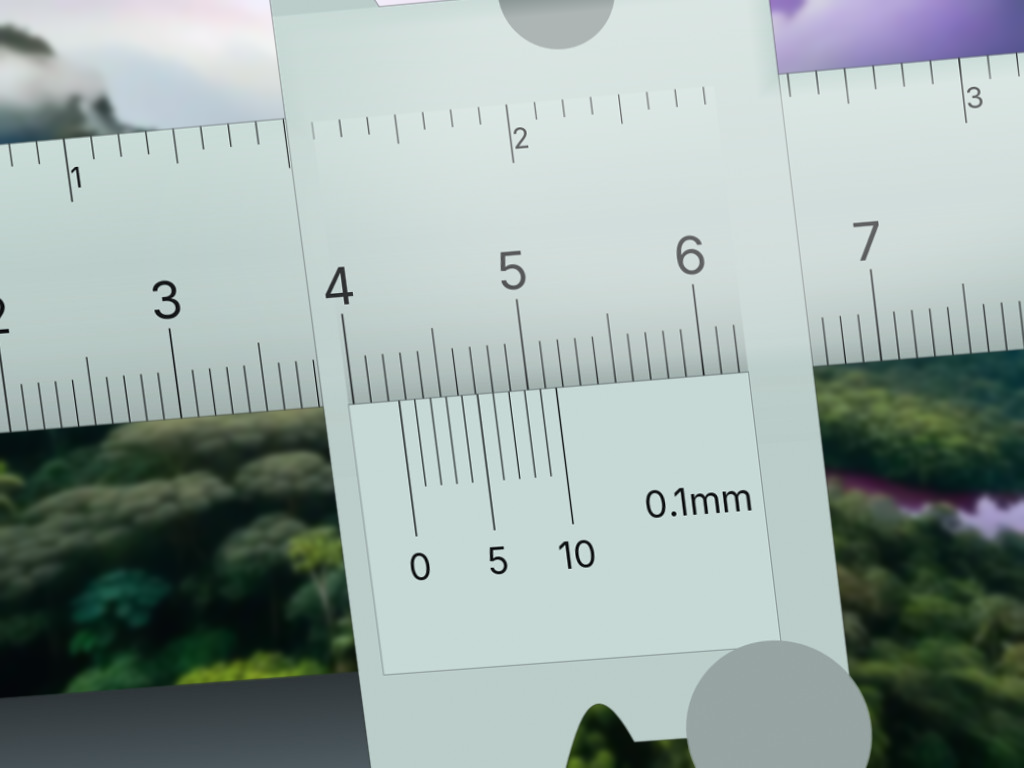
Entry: 42.6; mm
